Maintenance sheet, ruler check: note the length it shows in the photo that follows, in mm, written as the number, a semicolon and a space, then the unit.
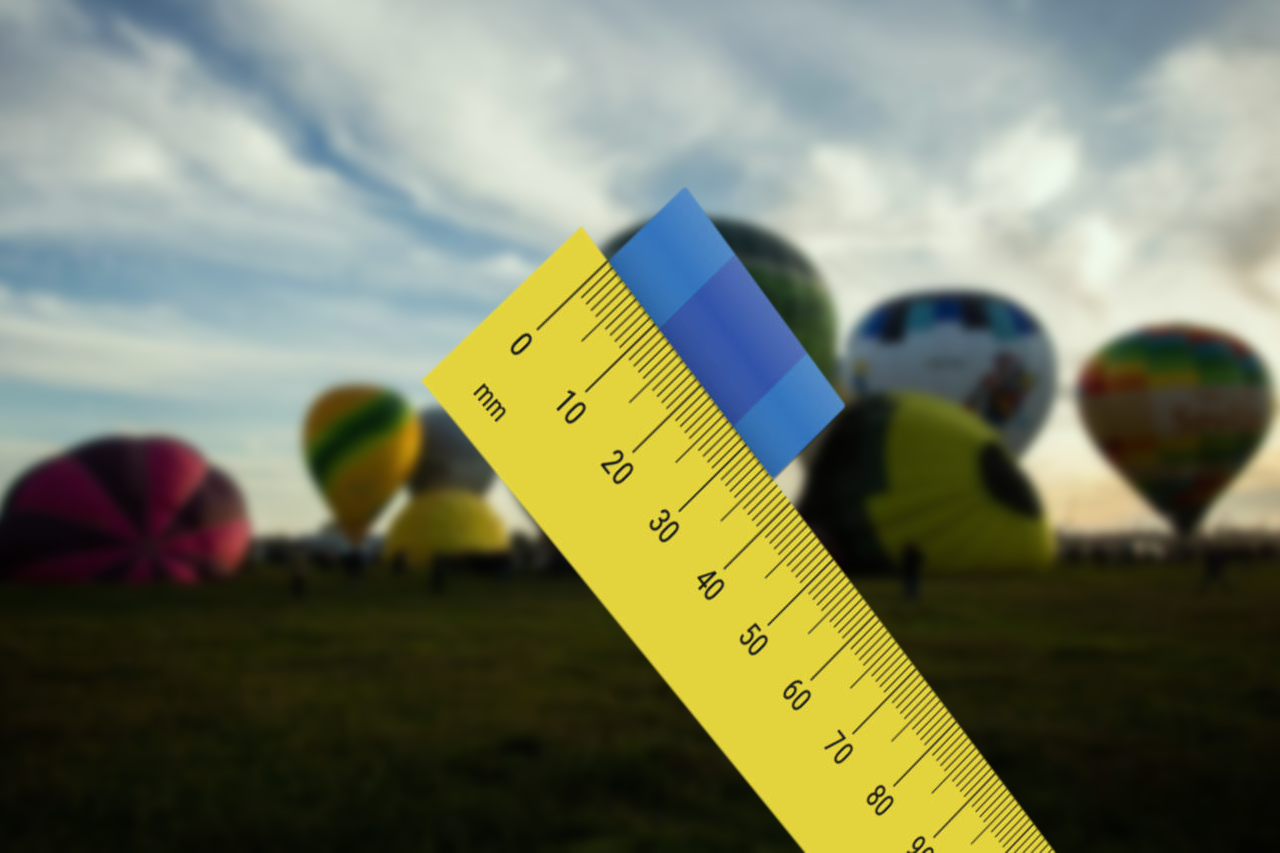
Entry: 36; mm
